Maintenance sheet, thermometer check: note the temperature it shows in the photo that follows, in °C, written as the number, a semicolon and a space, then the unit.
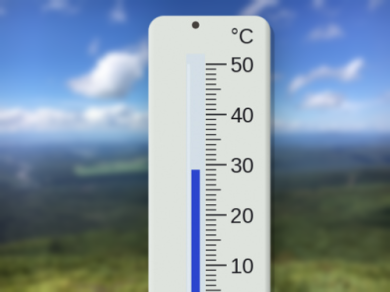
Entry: 29; °C
